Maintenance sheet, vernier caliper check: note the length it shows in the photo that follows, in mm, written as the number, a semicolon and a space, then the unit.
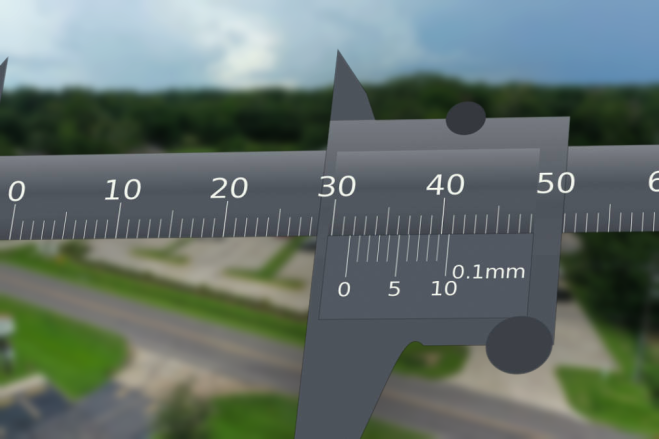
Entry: 31.7; mm
